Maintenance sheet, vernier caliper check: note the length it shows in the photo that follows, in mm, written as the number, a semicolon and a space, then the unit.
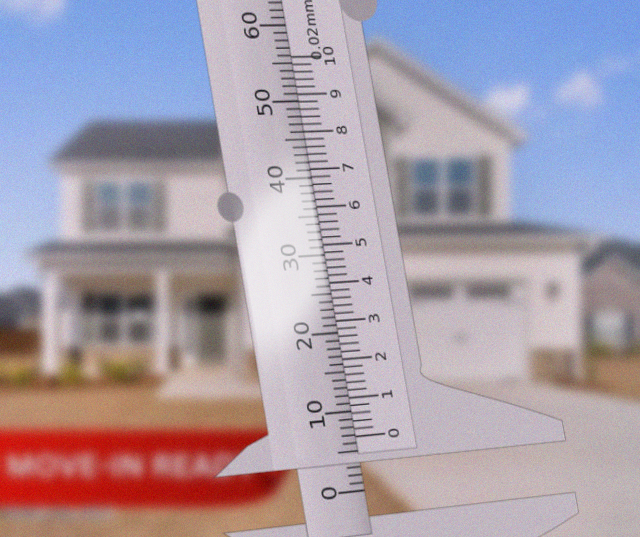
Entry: 6.8; mm
